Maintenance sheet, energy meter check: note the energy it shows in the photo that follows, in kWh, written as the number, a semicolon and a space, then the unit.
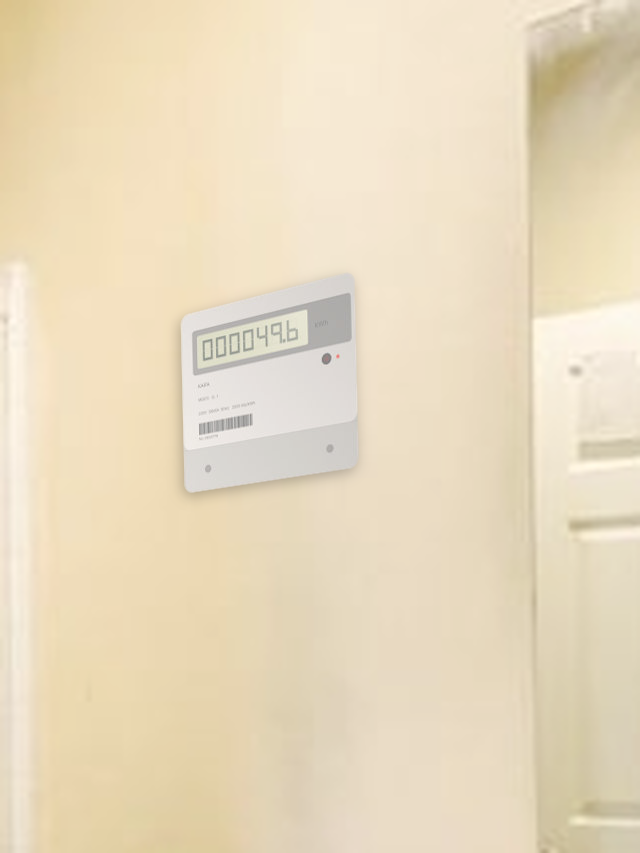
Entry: 49.6; kWh
